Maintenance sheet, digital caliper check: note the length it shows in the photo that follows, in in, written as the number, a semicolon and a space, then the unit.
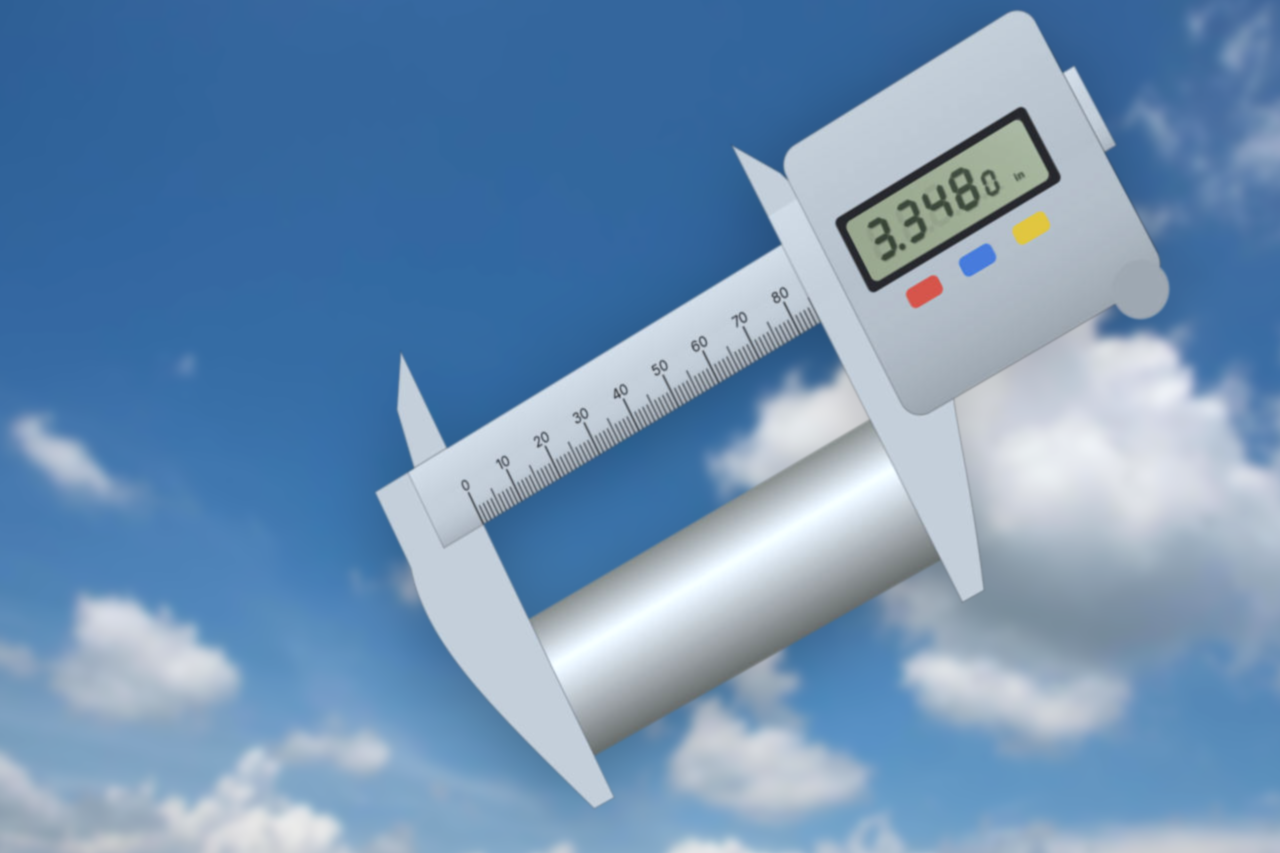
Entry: 3.3480; in
